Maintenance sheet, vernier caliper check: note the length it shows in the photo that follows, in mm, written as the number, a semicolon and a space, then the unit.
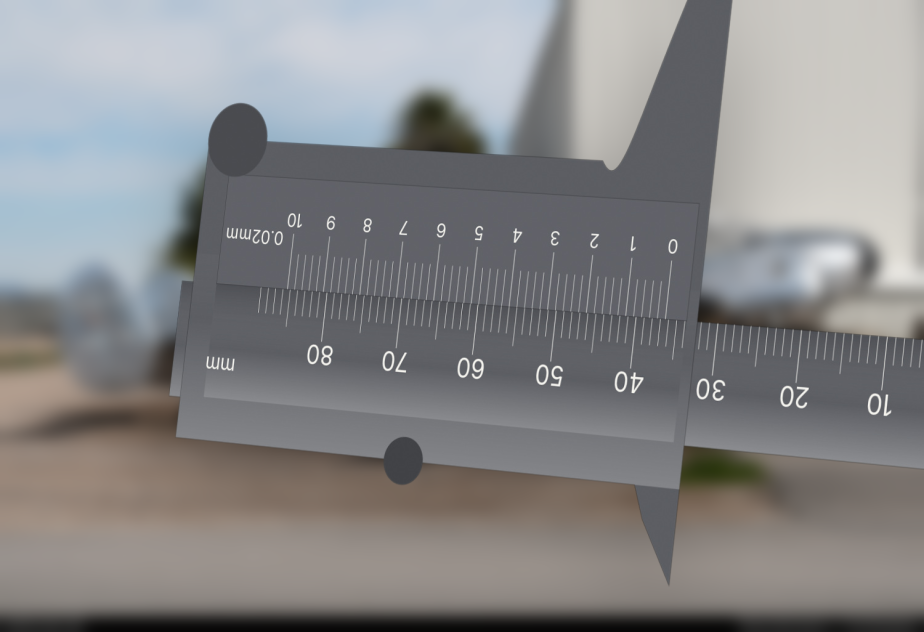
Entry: 36.4; mm
